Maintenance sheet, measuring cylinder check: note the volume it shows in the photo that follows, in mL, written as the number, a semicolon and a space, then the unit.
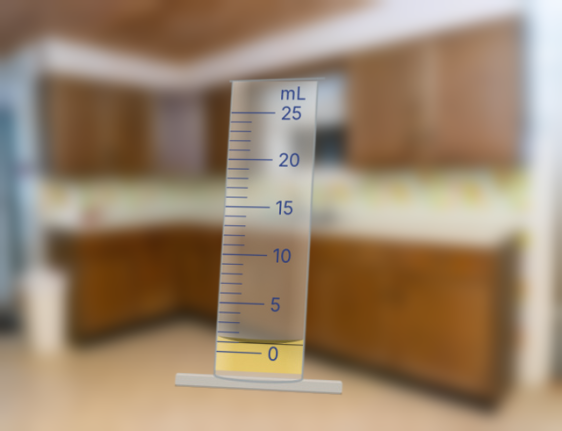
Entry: 1; mL
